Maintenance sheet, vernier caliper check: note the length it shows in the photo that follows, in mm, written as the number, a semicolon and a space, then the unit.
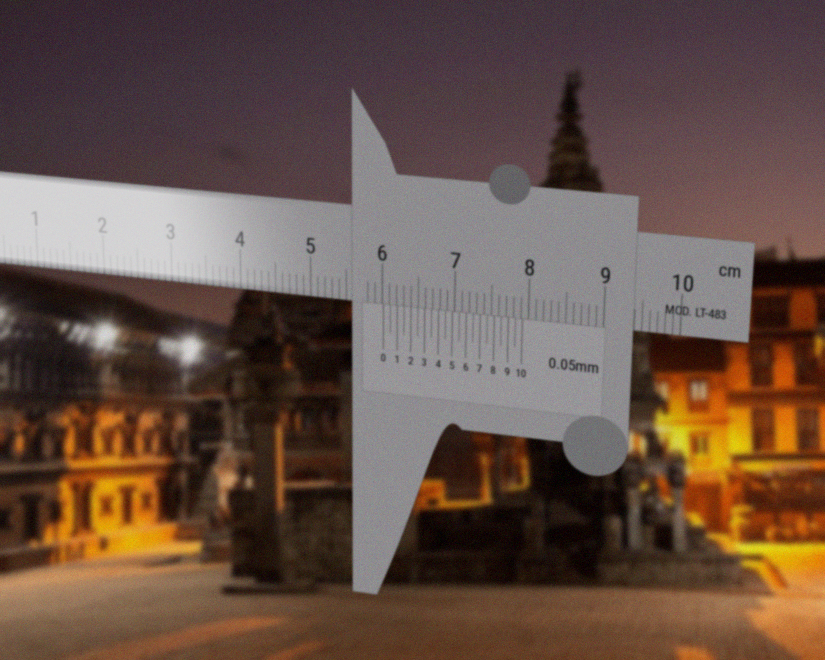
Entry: 60.2; mm
